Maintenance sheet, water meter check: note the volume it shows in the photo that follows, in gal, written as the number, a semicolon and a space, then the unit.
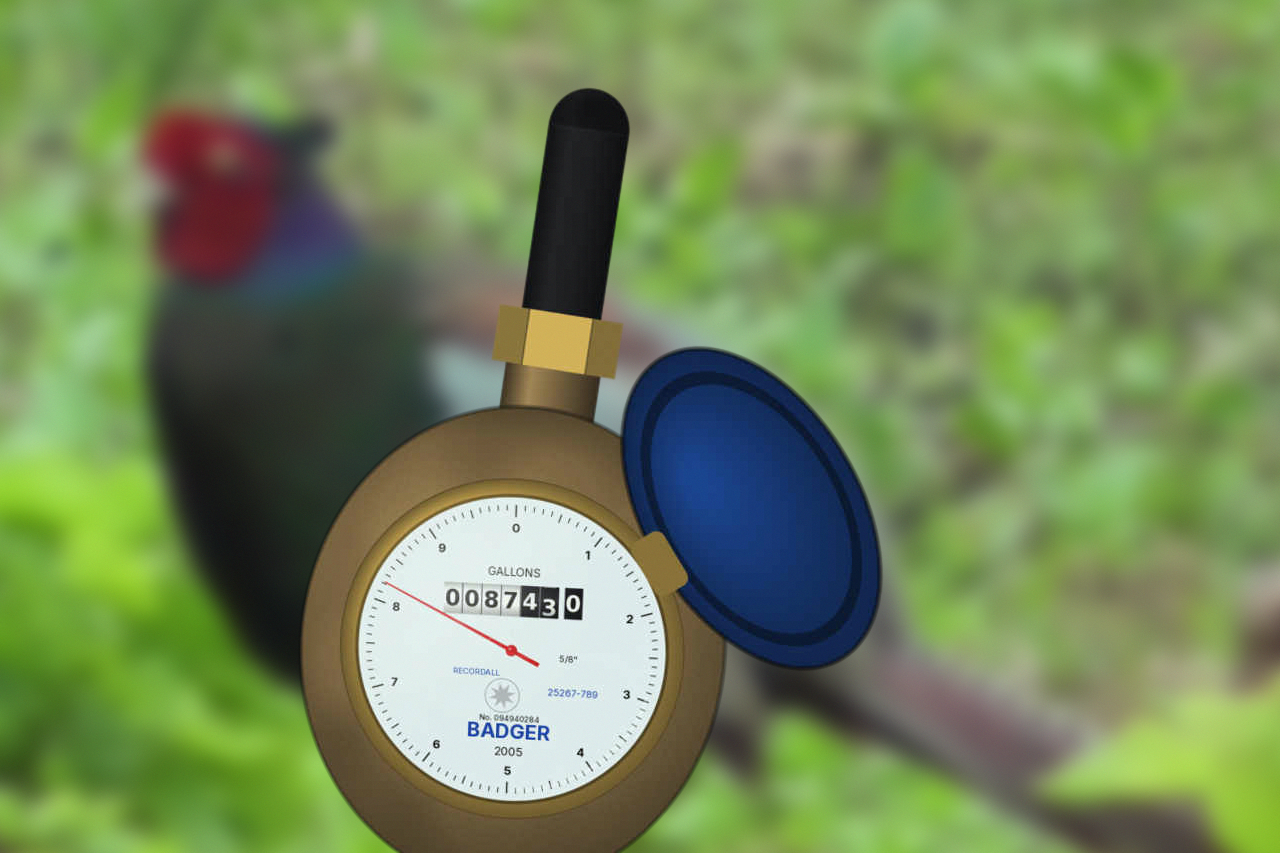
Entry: 87428.2; gal
